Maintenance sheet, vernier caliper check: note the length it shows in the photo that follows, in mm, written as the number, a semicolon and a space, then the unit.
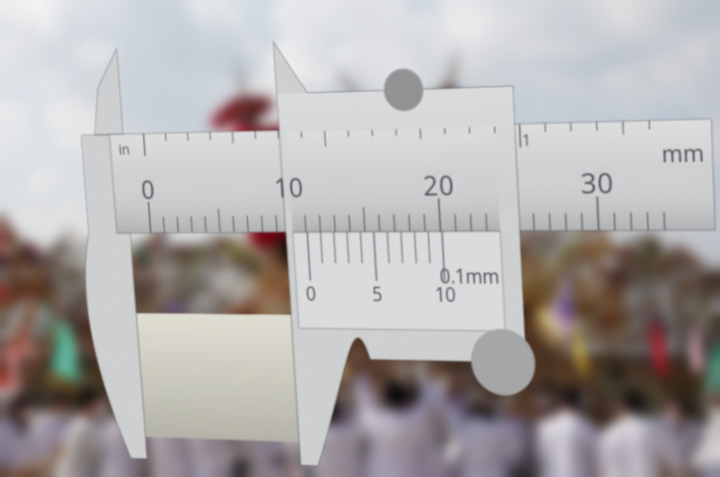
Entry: 11.1; mm
